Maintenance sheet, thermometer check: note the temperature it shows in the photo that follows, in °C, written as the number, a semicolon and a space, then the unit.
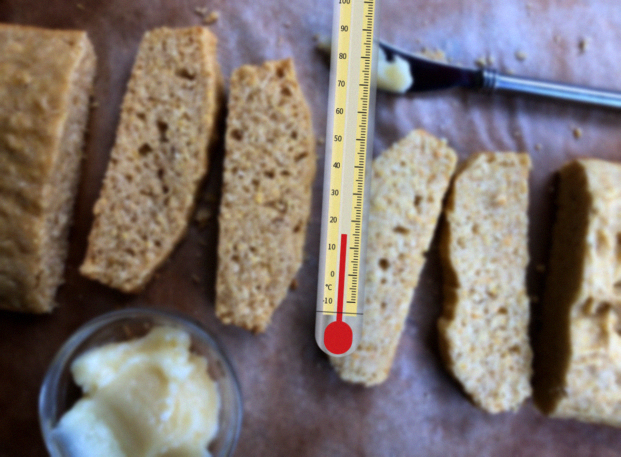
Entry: 15; °C
